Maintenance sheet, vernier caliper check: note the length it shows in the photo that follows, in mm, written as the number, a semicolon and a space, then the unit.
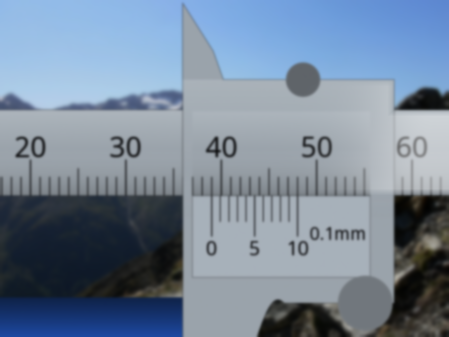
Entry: 39.0; mm
